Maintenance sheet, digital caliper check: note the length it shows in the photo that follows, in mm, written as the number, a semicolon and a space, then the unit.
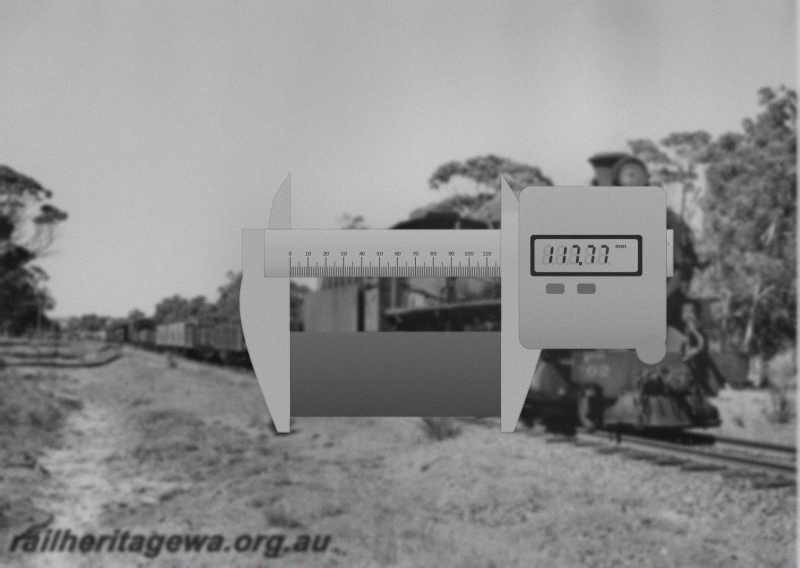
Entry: 117.77; mm
